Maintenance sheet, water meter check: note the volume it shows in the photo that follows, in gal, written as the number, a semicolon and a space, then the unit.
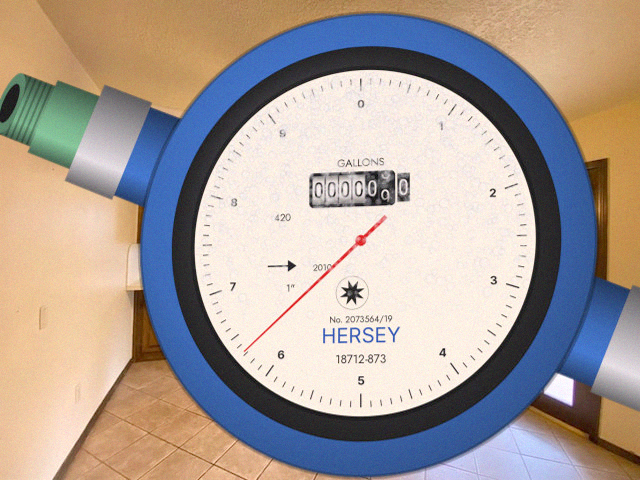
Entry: 86.3; gal
